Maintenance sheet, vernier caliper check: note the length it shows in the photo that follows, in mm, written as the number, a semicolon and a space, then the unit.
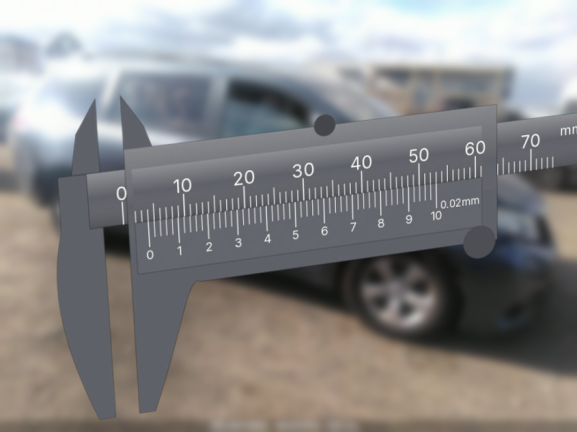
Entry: 4.0; mm
